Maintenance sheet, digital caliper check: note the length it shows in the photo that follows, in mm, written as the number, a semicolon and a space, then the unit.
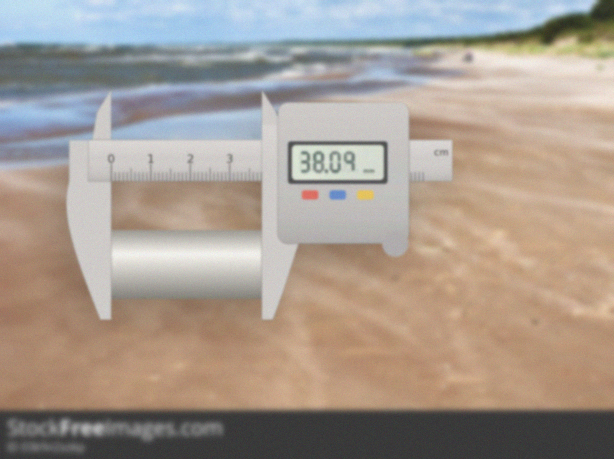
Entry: 38.09; mm
